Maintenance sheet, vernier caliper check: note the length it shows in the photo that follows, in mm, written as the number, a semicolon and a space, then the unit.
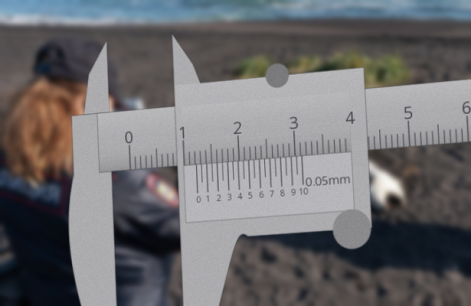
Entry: 12.2; mm
